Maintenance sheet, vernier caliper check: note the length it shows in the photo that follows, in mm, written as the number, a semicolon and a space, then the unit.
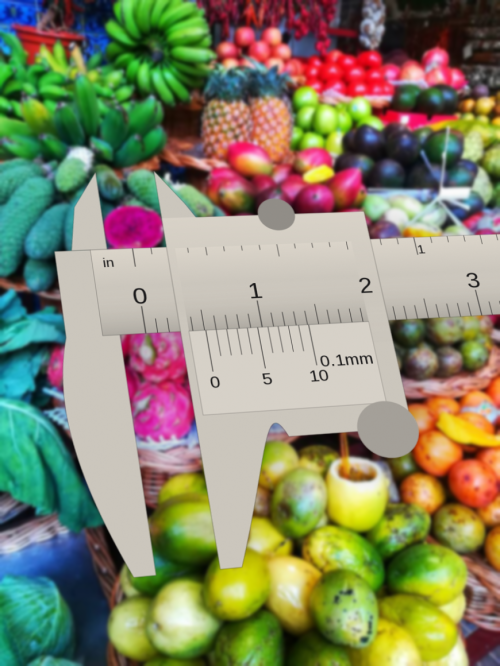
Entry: 5.1; mm
